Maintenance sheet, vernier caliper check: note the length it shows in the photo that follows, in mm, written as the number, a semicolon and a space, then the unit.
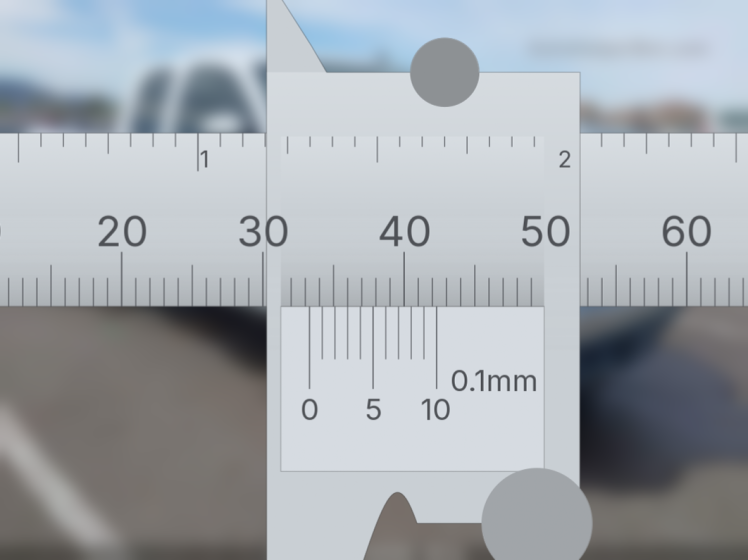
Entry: 33.3; mm
